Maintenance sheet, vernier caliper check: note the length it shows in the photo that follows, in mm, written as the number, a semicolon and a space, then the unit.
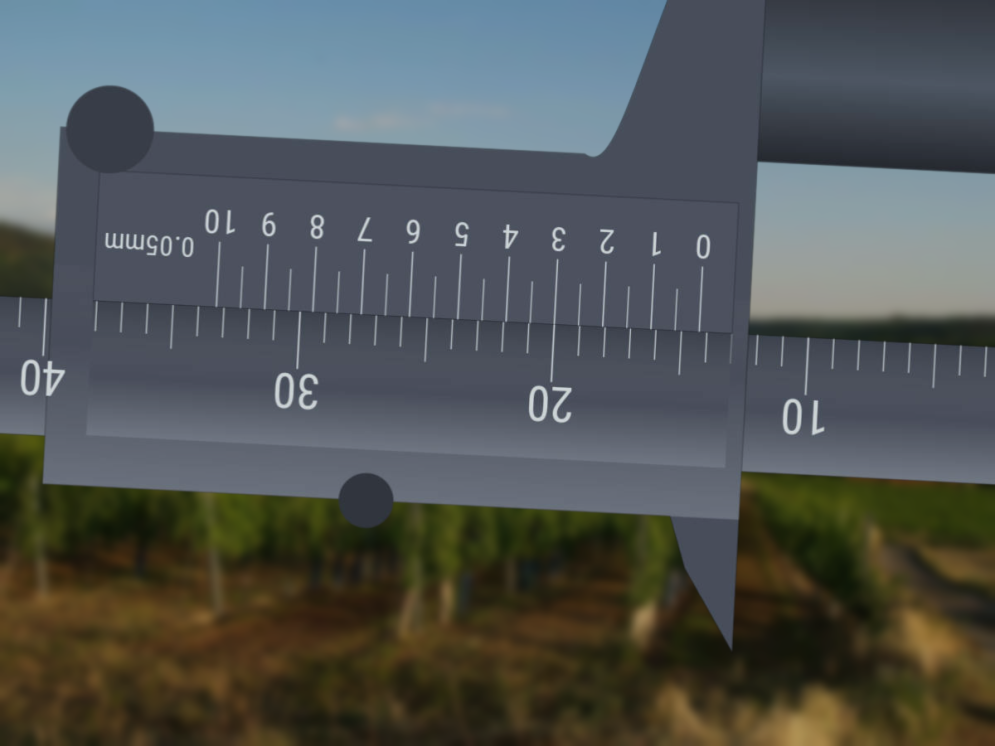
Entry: 14.30; mm
